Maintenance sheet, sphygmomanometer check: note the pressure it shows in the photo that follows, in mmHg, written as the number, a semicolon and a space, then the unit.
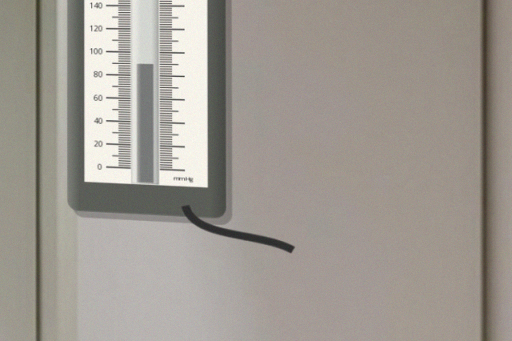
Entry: 90; mmHg
